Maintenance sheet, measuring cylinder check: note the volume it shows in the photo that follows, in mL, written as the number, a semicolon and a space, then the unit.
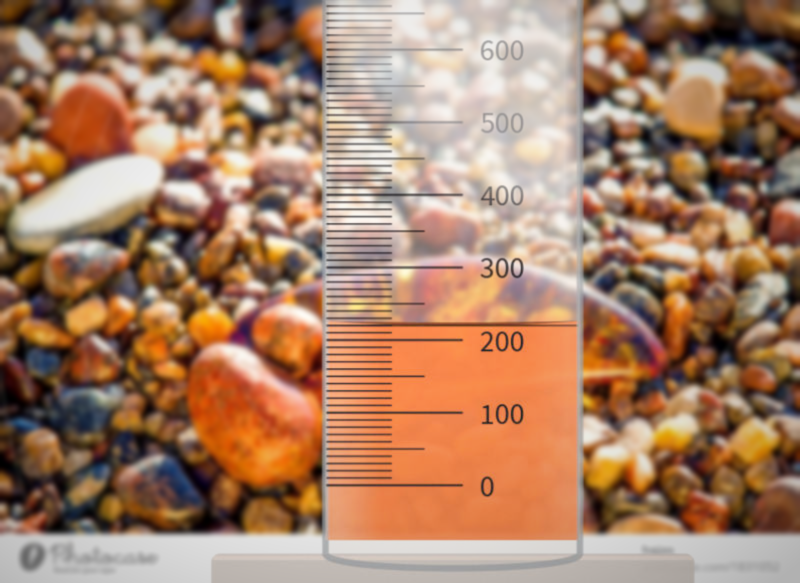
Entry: 220; mL
